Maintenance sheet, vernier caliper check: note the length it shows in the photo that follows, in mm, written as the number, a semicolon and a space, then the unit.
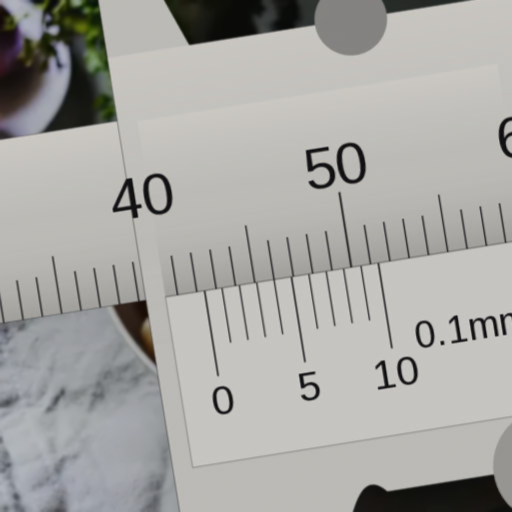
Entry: 42.4; mm
